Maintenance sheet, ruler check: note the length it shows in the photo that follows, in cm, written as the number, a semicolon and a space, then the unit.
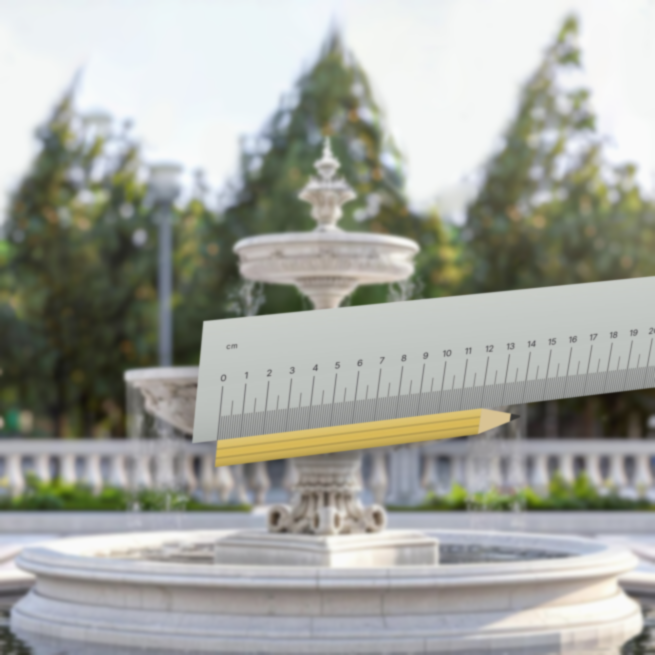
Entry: 14; cm
